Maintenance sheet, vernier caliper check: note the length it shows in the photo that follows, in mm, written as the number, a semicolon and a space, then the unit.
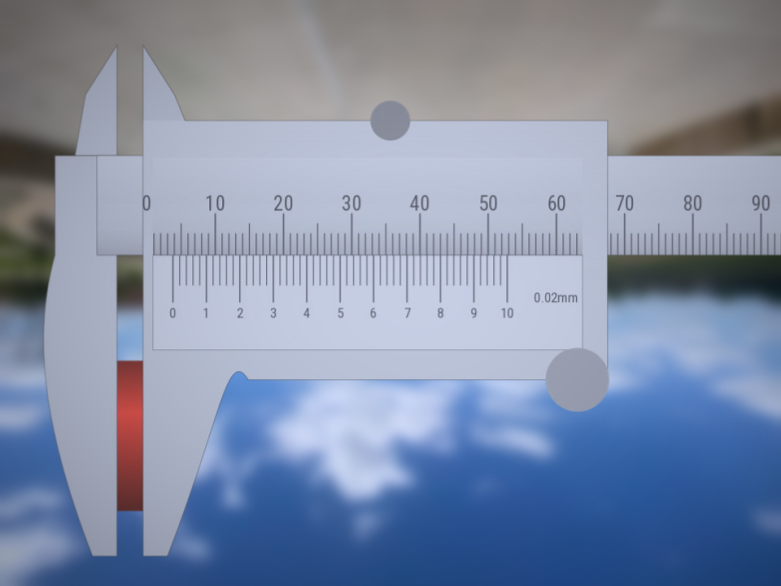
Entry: 3.8; mm
